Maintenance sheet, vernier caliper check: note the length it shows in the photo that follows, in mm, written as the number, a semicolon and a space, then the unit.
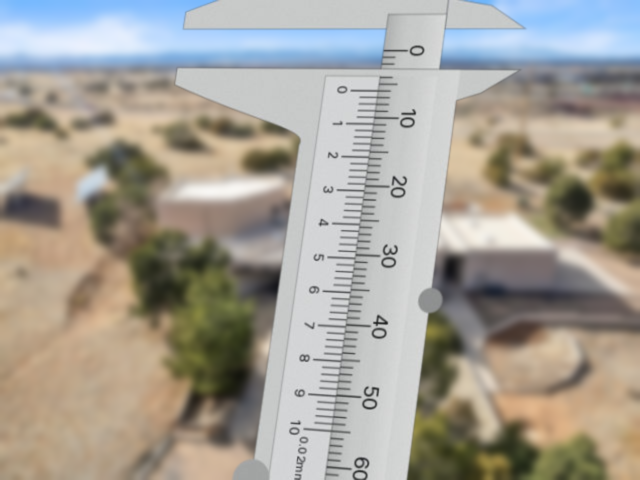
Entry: 6.0; mm
